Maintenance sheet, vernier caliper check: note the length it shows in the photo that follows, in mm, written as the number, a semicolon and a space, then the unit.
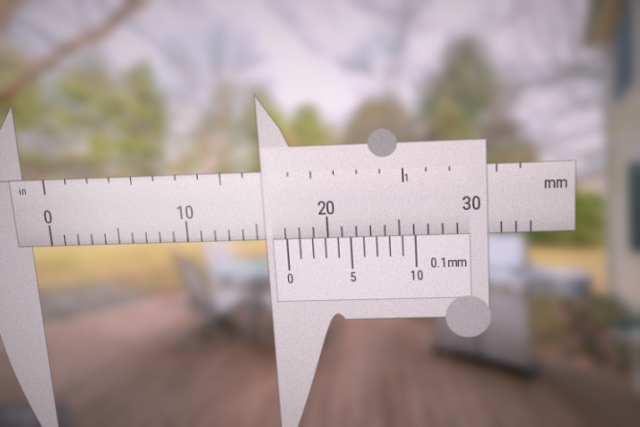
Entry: 17.1; mm
